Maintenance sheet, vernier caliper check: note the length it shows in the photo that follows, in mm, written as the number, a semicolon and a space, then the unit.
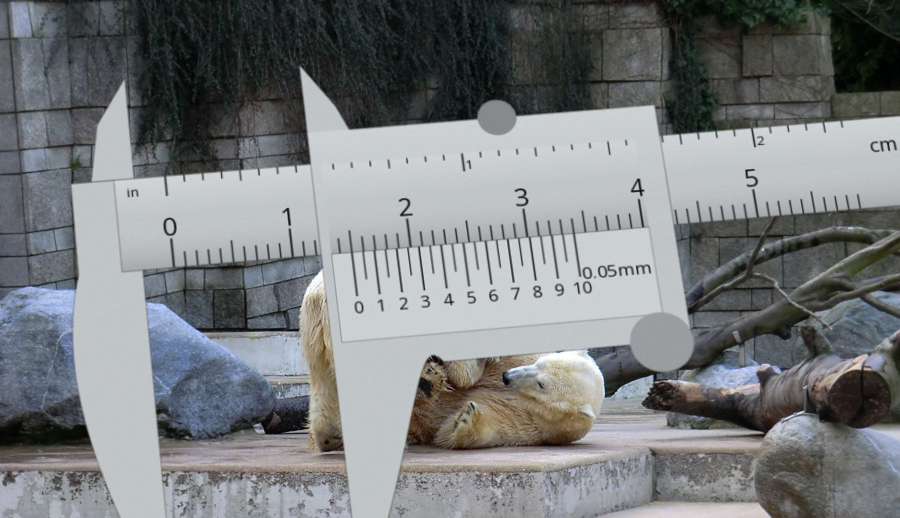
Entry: 15.0; mm
